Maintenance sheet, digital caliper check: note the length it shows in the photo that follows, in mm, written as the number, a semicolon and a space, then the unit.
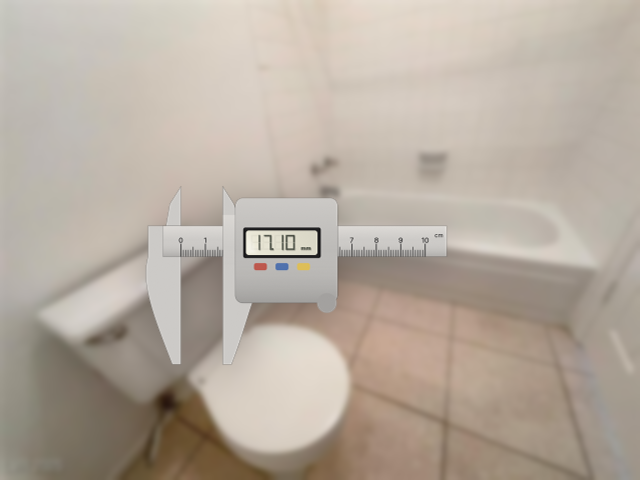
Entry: 17.10; mm
